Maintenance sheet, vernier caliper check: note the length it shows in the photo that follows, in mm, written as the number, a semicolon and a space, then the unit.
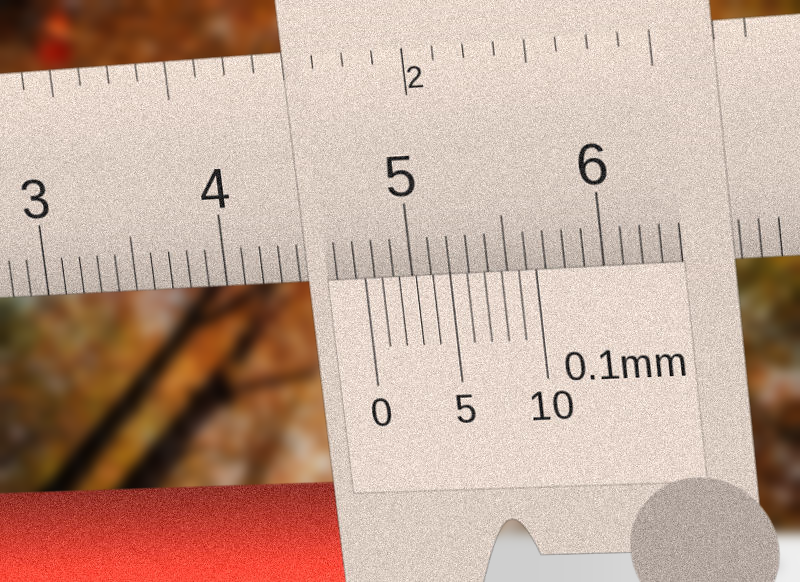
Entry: 47.5; mm
